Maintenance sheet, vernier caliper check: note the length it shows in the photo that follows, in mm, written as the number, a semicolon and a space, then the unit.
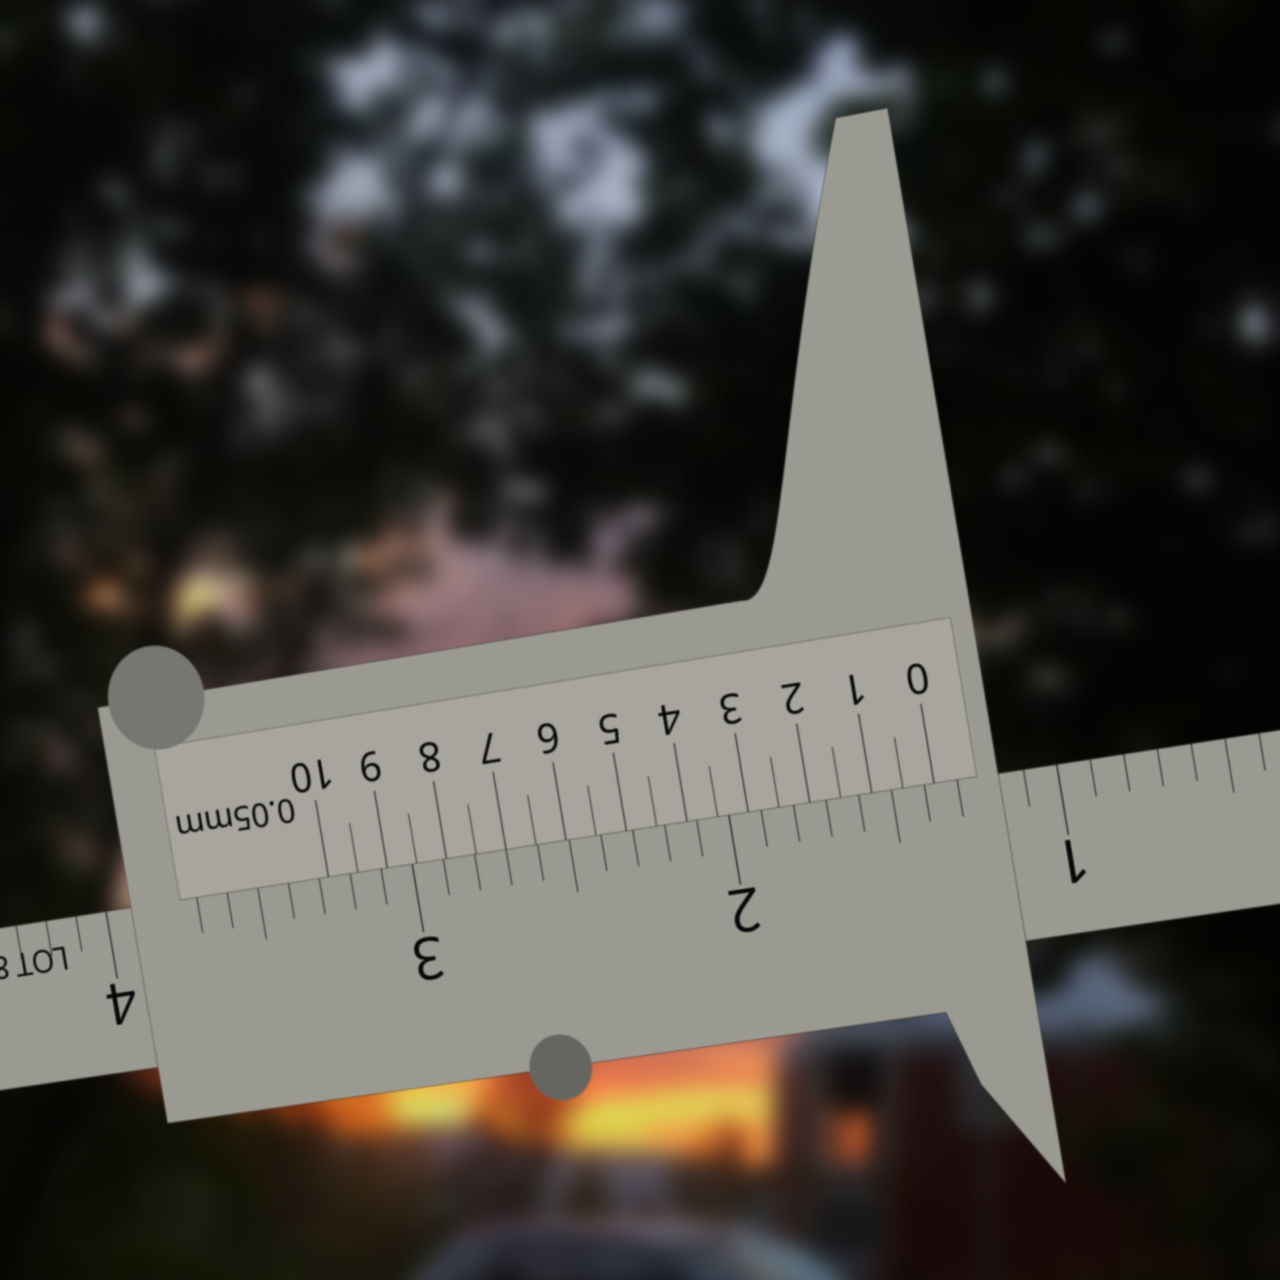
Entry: 13.70; mm
